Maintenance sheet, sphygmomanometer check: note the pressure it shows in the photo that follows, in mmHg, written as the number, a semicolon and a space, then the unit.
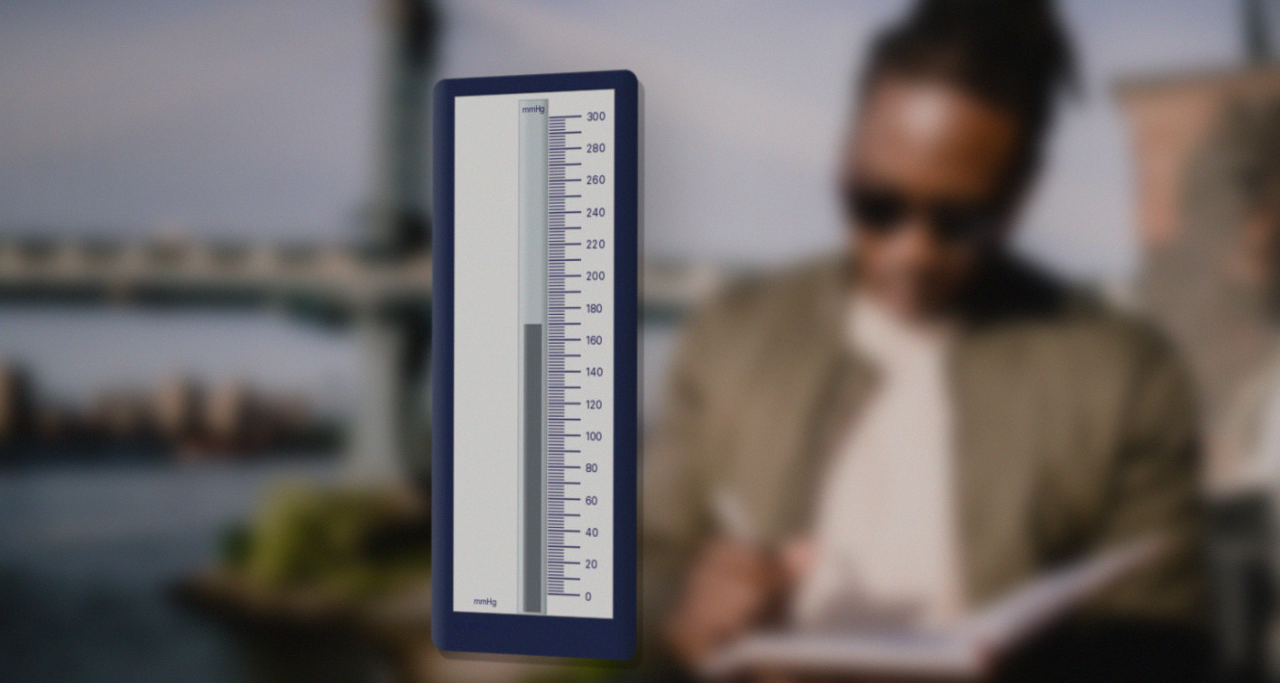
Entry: 170; mmHg
